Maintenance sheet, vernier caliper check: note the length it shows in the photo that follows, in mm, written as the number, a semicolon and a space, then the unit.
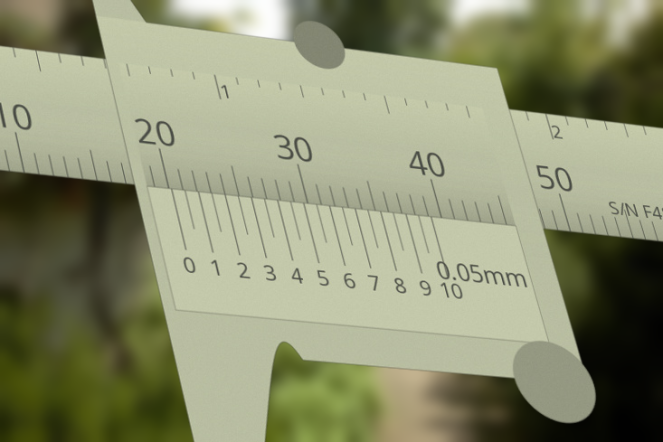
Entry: 20.2; mm
